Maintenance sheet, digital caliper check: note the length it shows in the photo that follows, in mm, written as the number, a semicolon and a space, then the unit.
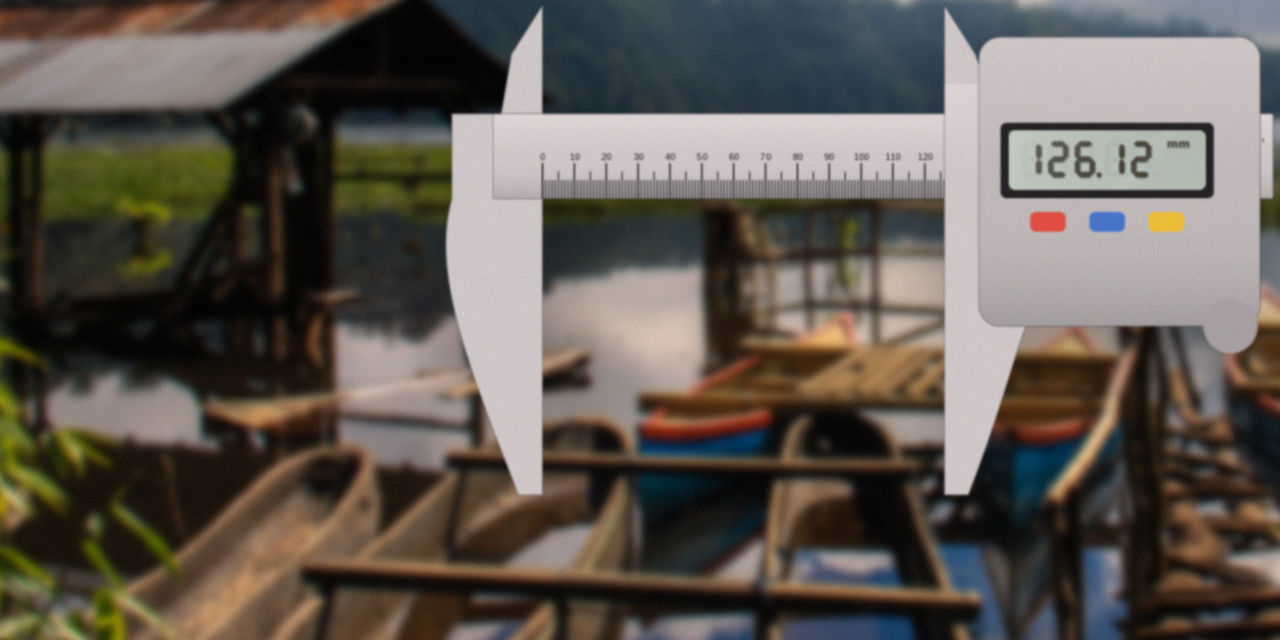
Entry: 126.12; mm
